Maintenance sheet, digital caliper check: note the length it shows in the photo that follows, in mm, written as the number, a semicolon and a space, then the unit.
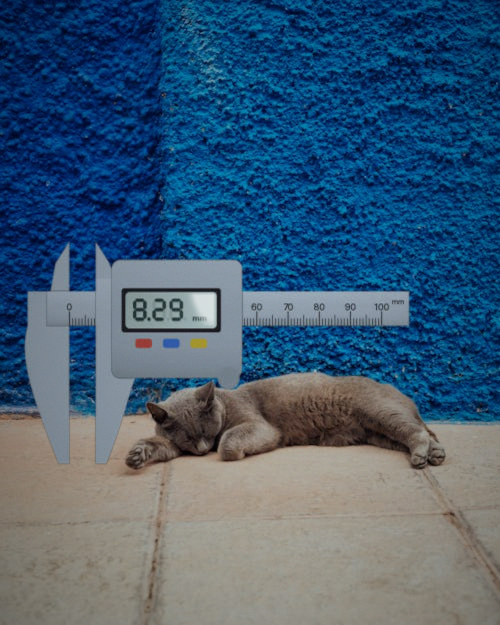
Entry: 8.29; mm
